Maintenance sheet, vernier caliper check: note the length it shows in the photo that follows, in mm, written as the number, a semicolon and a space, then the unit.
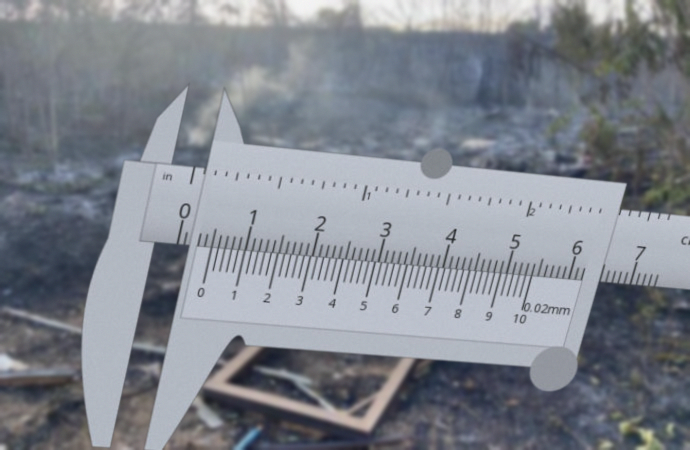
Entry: 5.0; mm
